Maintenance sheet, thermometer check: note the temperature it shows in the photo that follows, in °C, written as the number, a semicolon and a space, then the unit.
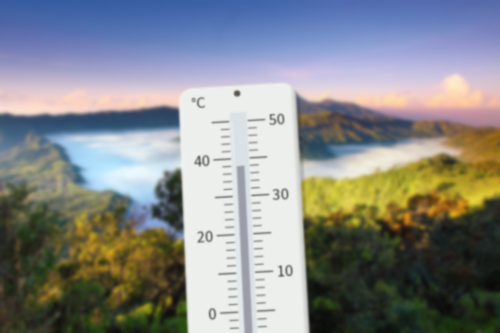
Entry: 38; °C
